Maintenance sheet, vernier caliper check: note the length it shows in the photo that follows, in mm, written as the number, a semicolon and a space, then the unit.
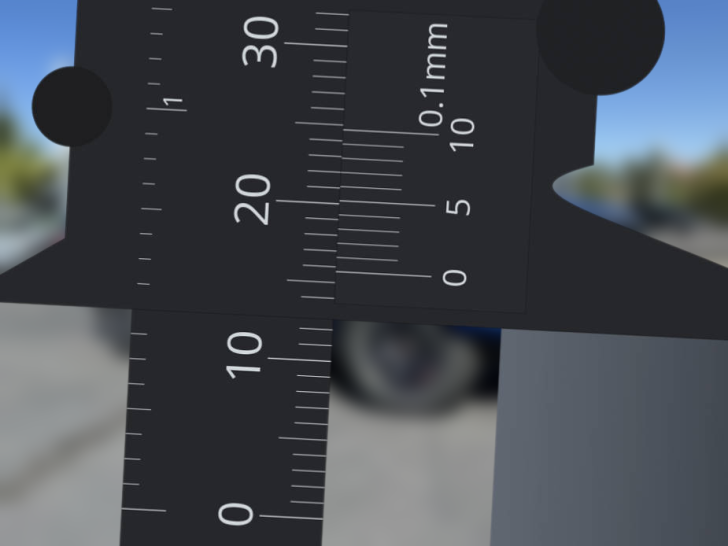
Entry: 15.7; mm
